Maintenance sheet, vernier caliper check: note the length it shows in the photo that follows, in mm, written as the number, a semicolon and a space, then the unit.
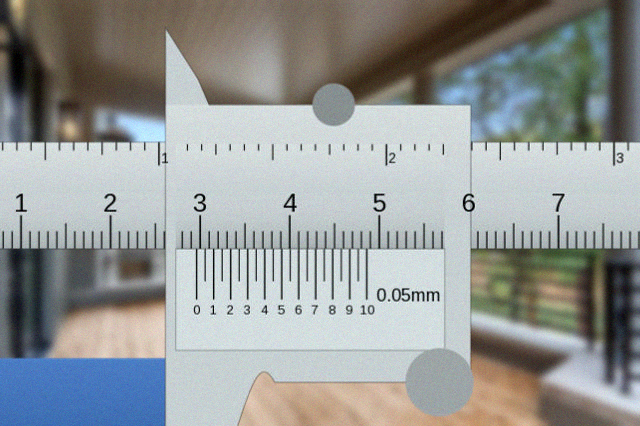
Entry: 29.6; mm
